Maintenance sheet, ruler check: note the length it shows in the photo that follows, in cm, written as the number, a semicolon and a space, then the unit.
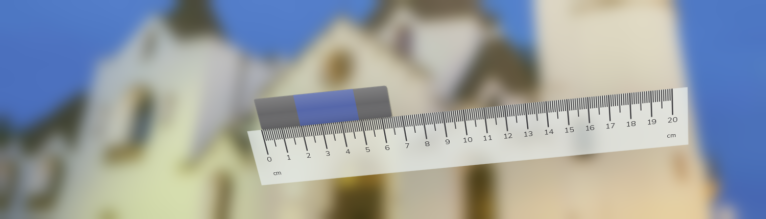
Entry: 6.5; cm
